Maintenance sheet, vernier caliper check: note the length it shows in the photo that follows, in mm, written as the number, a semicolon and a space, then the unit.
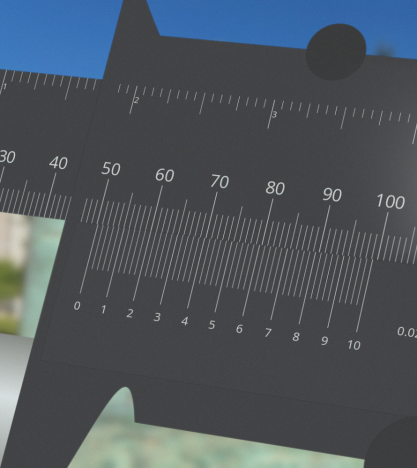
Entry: 50.2; mm
